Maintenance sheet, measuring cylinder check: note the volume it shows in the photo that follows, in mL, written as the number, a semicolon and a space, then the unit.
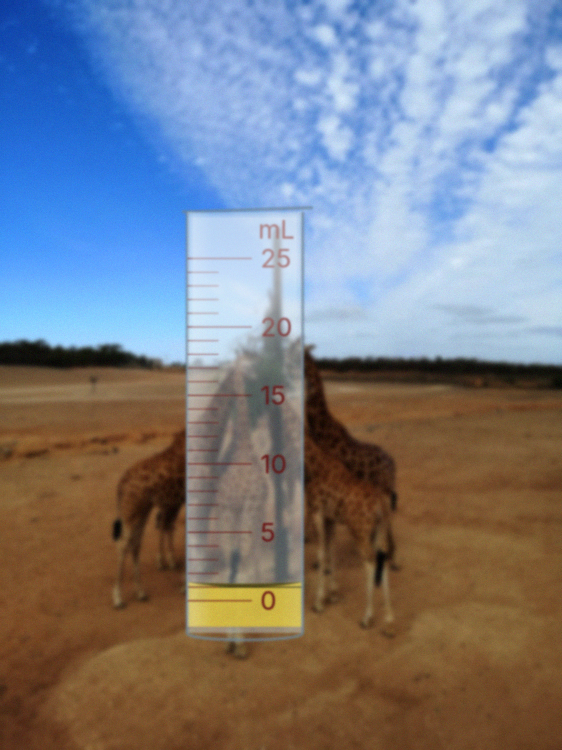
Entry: 1; mL
